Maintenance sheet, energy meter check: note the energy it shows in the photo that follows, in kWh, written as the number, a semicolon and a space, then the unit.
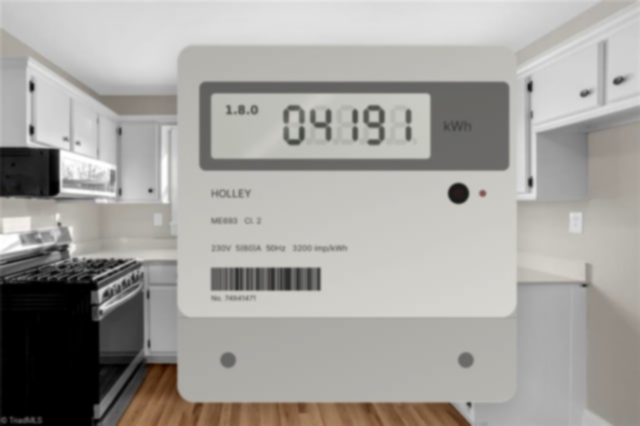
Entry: 4191; kWh
